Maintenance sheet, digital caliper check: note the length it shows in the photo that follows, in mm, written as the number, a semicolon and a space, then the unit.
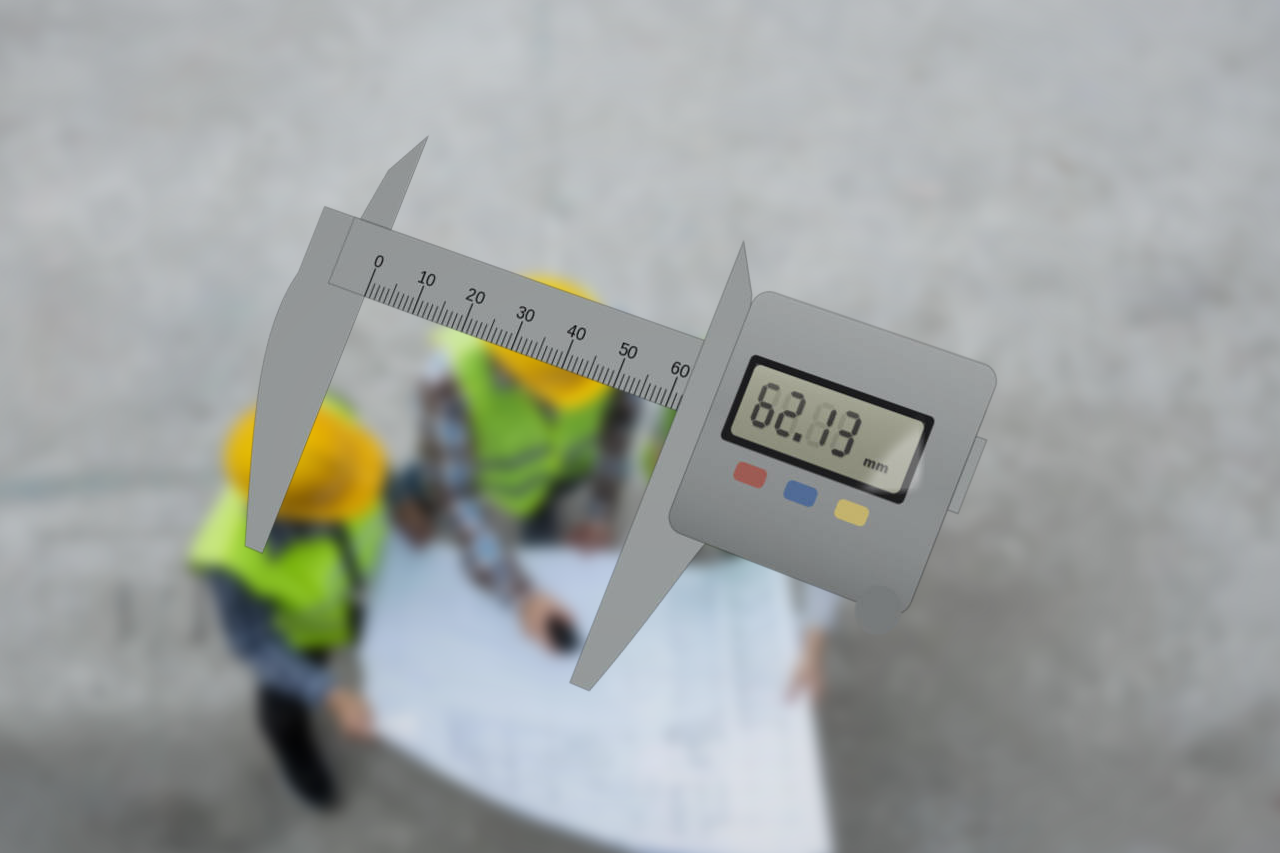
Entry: 62.13; mm
